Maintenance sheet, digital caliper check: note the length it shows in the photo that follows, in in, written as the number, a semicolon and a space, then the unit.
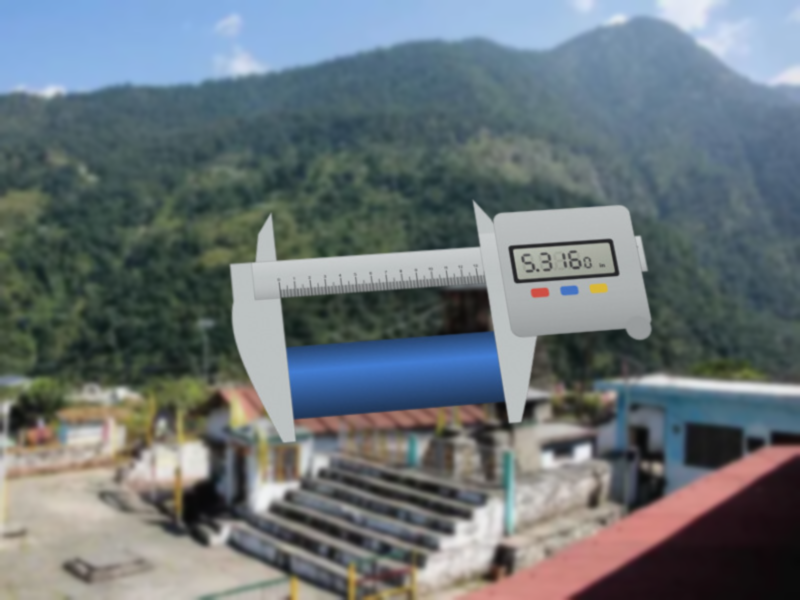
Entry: 5.3160; in
